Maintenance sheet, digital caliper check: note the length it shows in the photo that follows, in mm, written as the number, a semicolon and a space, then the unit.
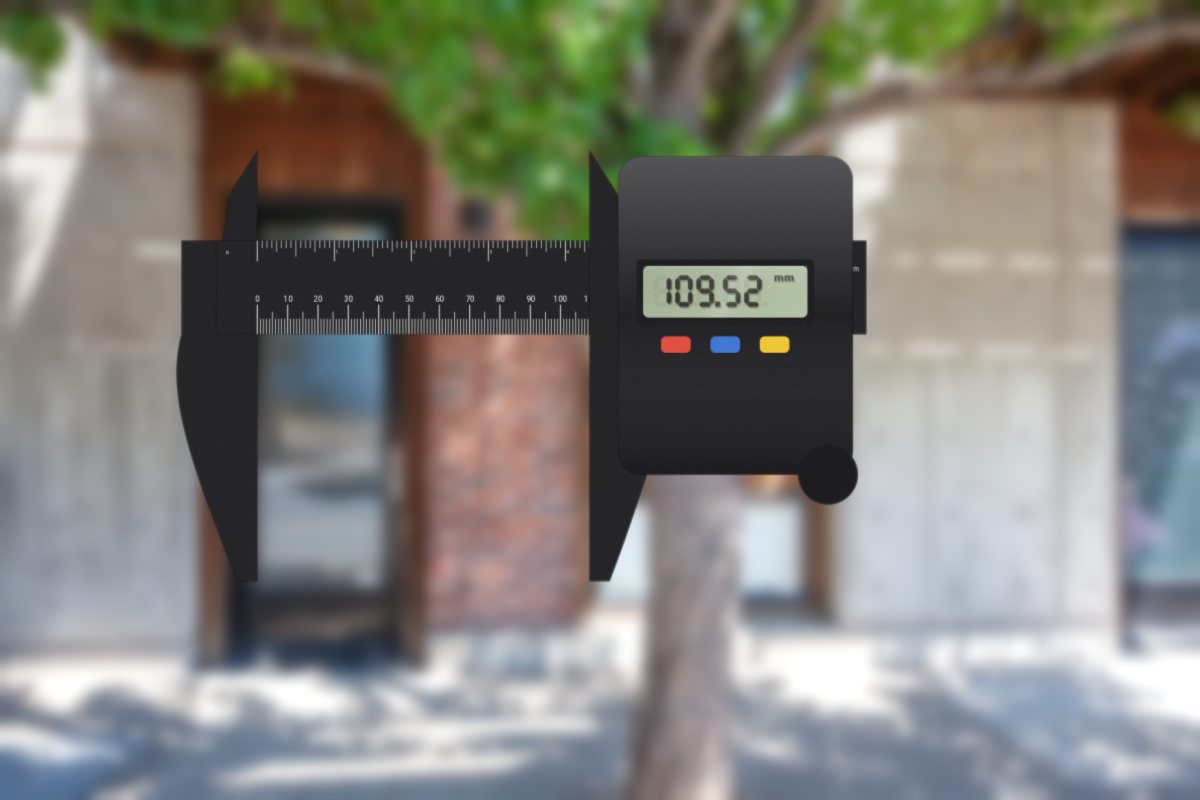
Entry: 109.52; mm
